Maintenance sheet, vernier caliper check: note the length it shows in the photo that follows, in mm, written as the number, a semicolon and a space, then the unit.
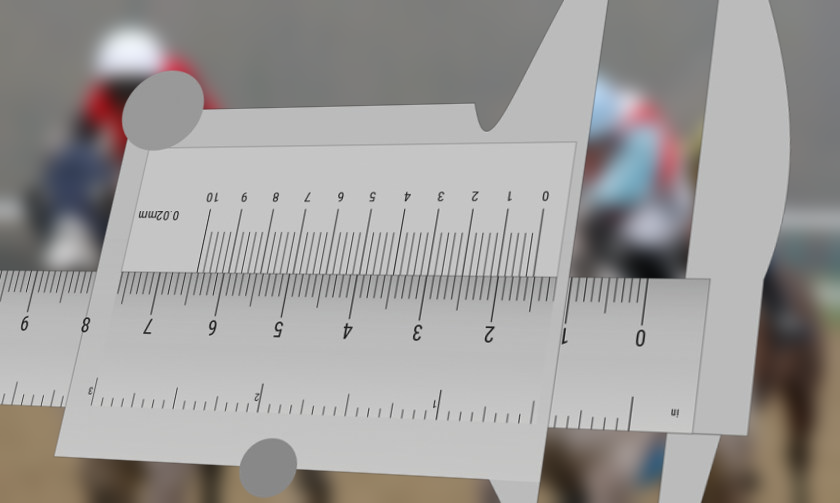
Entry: 15.2; mm
